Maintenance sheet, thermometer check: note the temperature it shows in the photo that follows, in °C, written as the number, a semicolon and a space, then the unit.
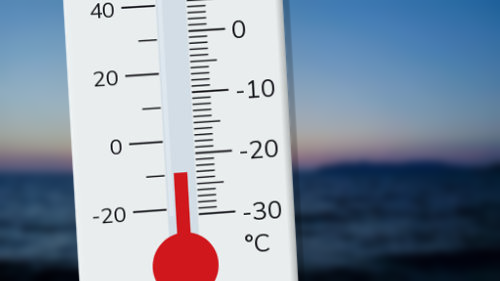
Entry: -23; °C
